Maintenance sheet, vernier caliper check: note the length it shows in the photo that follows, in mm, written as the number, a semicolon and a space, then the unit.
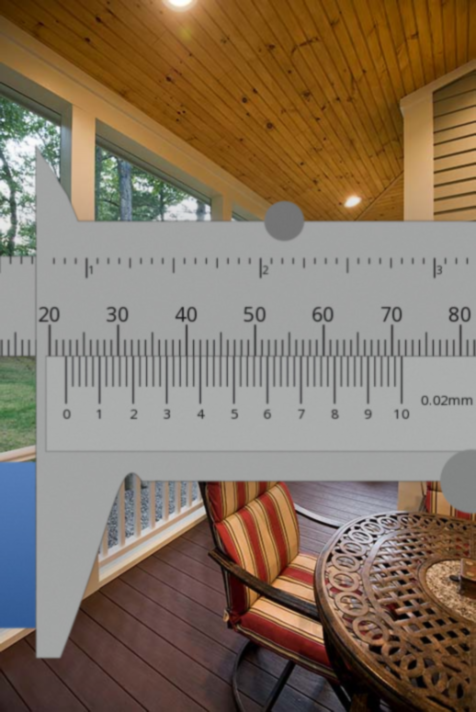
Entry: 22.4; mm
